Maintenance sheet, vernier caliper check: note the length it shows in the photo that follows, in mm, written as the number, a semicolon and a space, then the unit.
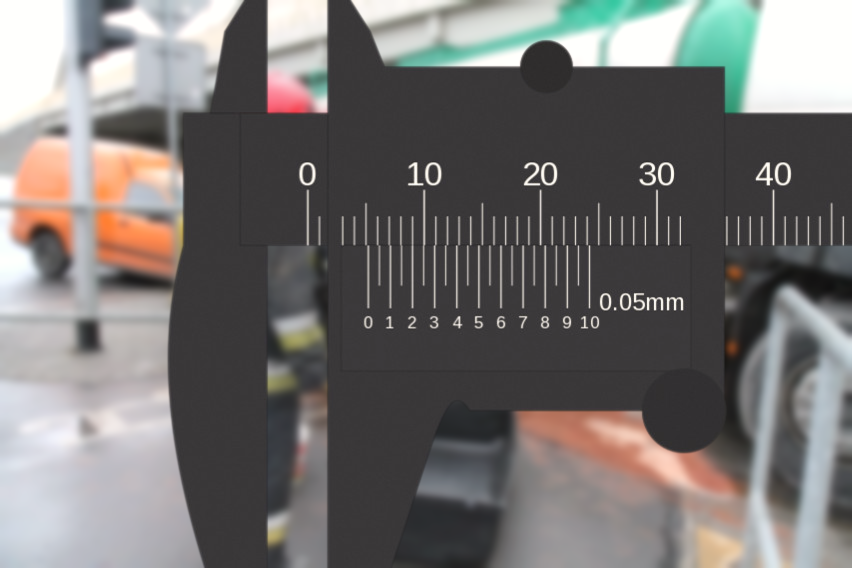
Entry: 5.2; mm
